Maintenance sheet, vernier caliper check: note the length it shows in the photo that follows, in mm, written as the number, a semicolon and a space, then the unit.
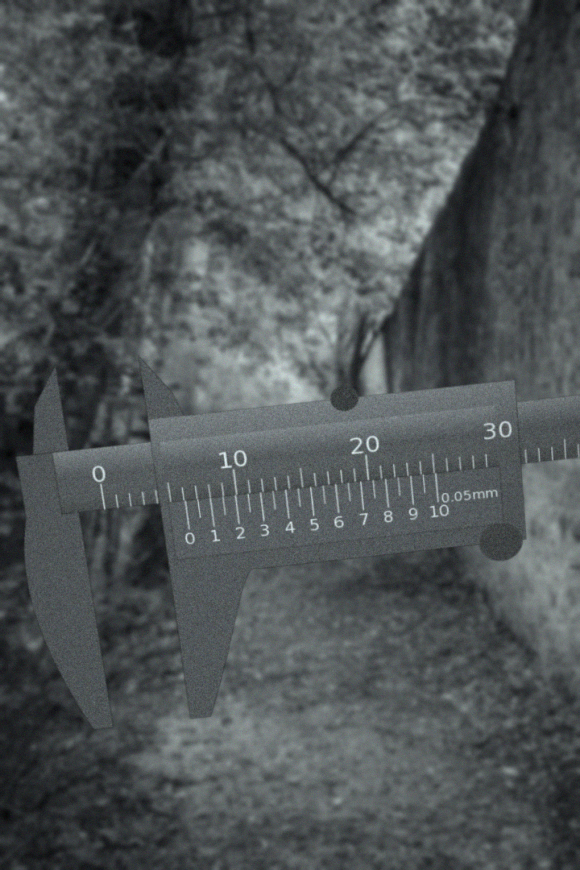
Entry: 6.1; mm
